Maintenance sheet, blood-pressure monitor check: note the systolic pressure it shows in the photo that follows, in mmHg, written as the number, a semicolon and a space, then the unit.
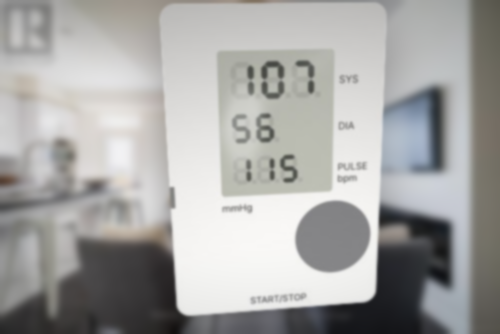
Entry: 107; mmHg
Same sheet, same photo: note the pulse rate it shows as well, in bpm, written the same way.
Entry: 115; bpm
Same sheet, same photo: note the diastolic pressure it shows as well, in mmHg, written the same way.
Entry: 56; mmHg
